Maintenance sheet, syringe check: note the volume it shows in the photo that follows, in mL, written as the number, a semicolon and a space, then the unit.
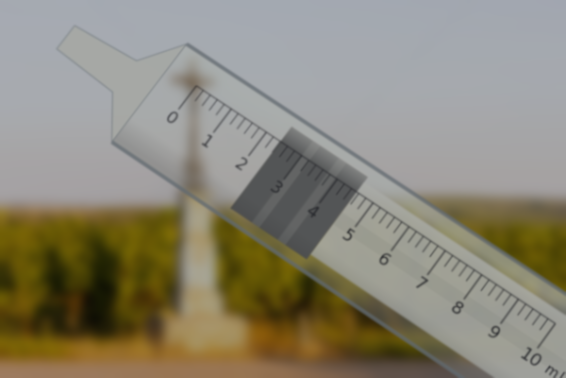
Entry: 2.4; mL
